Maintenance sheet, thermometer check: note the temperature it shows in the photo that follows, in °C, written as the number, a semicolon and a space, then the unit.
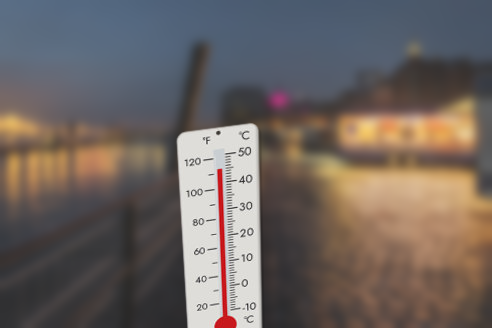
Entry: 45; °C
